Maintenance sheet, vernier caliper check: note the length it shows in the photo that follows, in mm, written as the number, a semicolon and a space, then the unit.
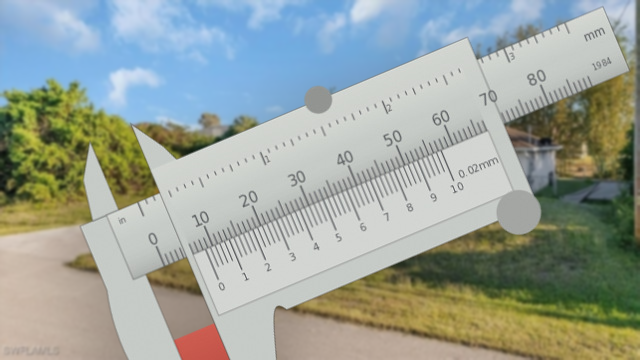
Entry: 8.5; mm
